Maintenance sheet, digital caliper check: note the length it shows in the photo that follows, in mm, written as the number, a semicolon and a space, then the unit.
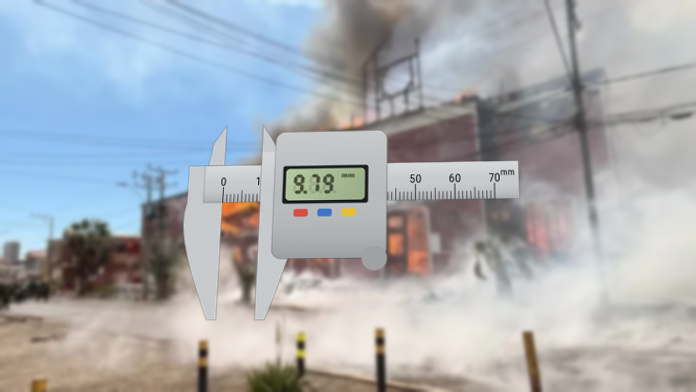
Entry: 9.79; mm
